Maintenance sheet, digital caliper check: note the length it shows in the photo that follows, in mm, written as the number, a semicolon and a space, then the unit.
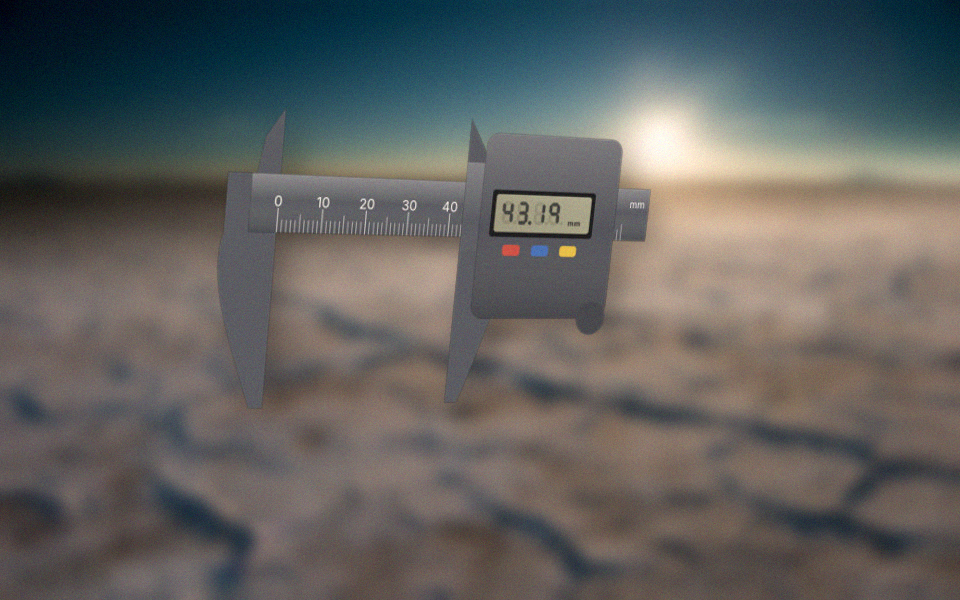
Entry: 43.19; mm
